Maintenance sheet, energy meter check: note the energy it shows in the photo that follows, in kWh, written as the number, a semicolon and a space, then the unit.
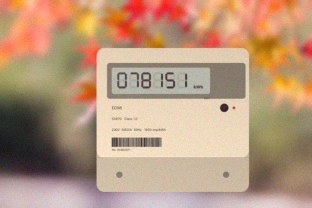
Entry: 78151; kWh
